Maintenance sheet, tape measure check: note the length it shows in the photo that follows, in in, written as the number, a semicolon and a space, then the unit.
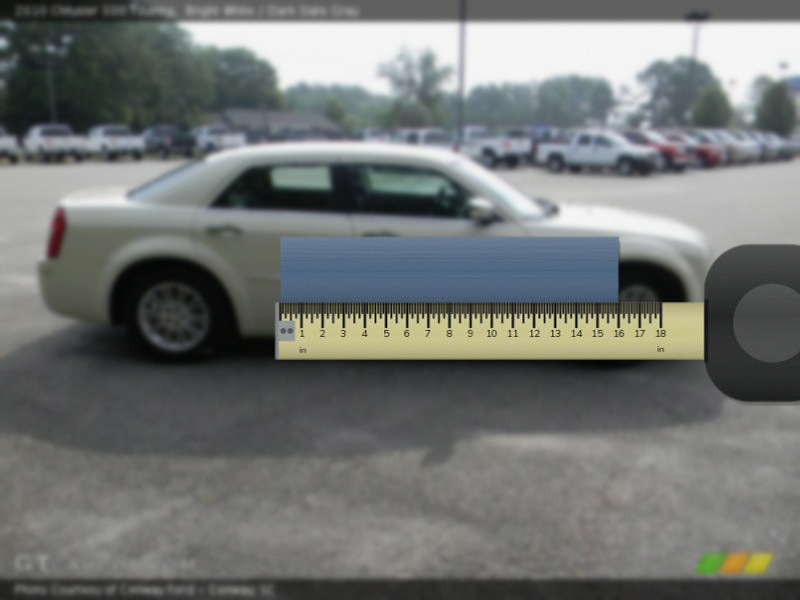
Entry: 16; in
